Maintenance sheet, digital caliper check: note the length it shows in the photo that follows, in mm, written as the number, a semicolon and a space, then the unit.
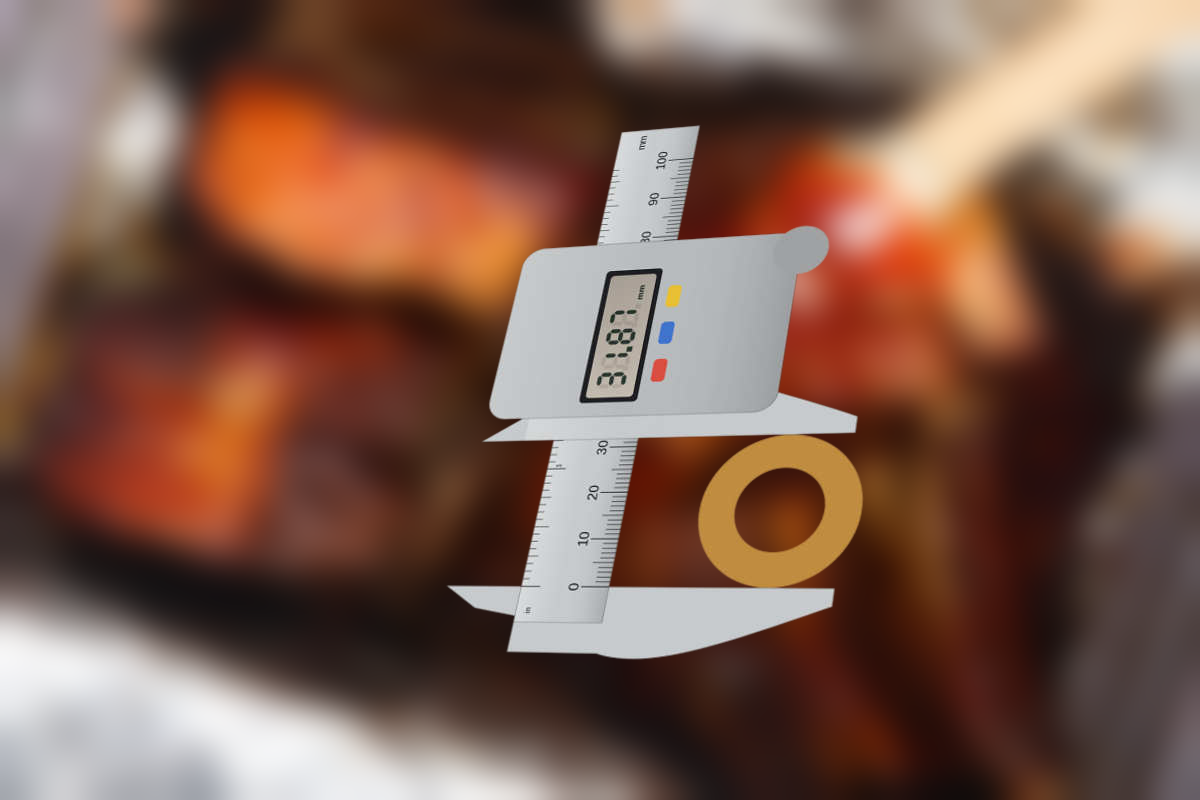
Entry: 31.87; mm
